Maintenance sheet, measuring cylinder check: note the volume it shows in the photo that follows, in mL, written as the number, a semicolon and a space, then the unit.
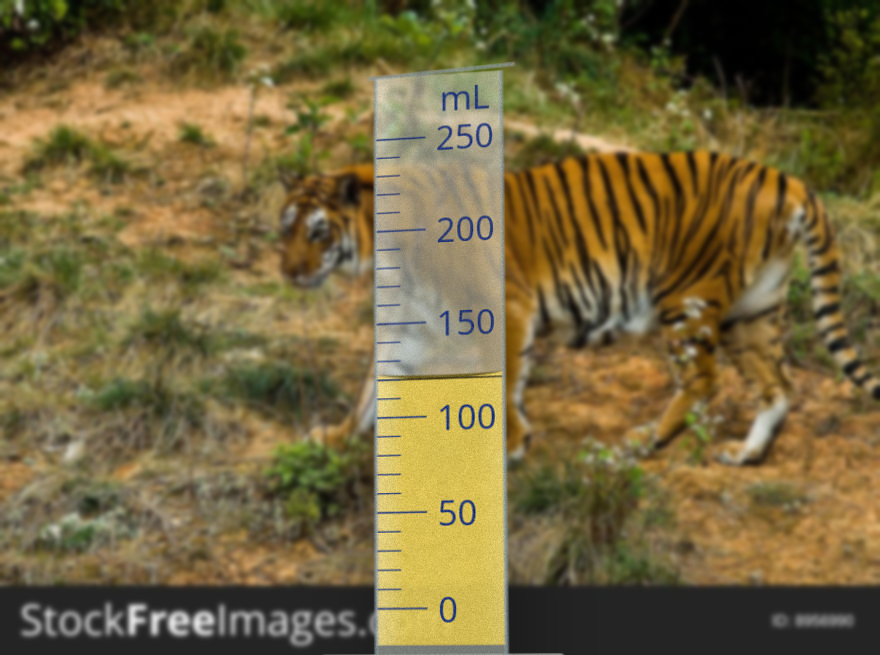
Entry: 120; mL
